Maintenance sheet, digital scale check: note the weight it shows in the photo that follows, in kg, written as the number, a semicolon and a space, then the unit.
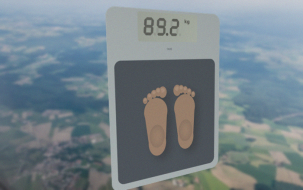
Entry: 89.2; kg
